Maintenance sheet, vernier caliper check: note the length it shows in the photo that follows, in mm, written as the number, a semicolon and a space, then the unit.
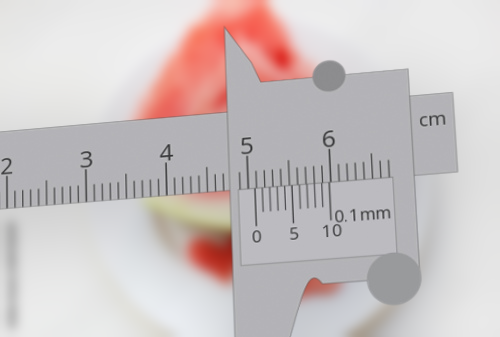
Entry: 50.8; mm
